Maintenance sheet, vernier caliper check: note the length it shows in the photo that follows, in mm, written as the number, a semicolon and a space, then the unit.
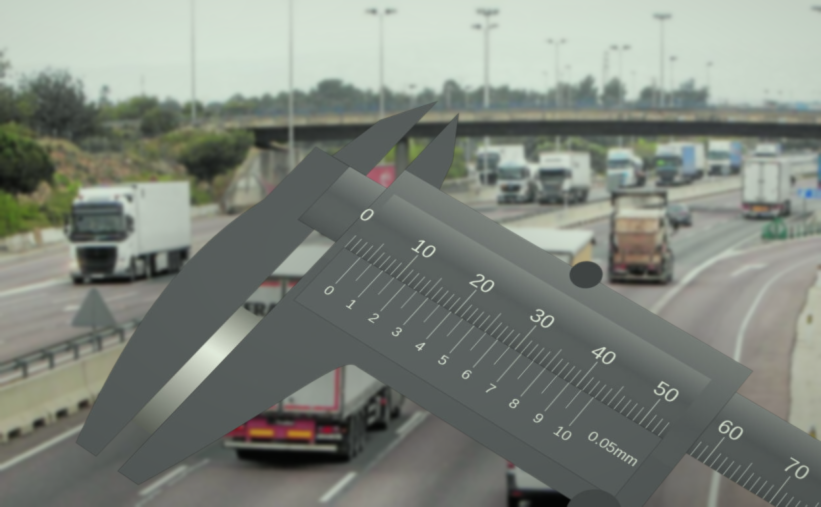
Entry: 3.8; mm
